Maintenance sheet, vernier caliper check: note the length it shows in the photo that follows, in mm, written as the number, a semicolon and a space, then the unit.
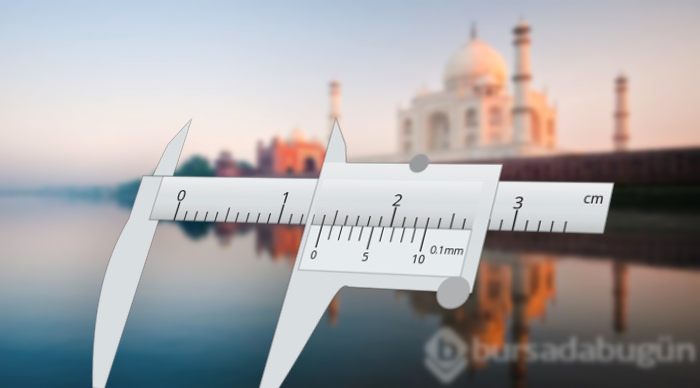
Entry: 14.0; mm
